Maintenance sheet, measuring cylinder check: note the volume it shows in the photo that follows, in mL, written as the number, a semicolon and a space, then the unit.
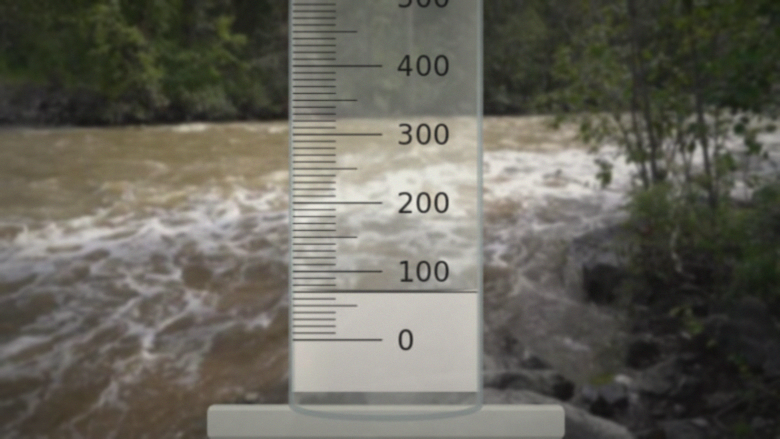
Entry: 70; mL
